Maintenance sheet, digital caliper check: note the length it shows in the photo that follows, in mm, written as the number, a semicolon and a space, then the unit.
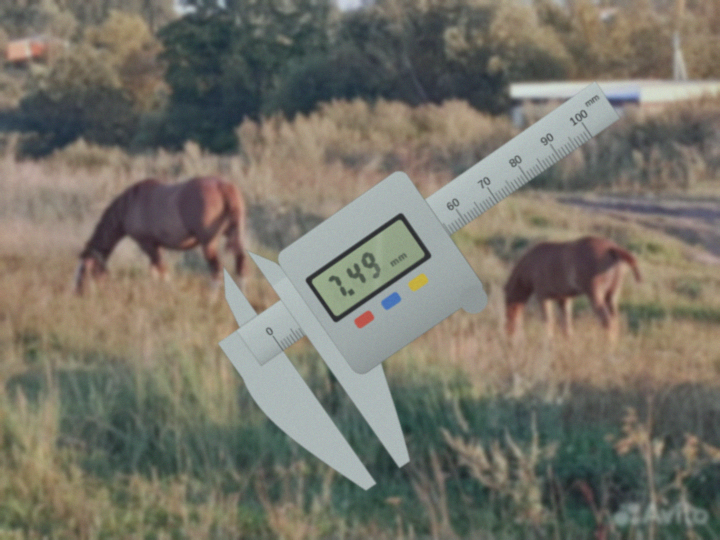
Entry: 7.49; mm
